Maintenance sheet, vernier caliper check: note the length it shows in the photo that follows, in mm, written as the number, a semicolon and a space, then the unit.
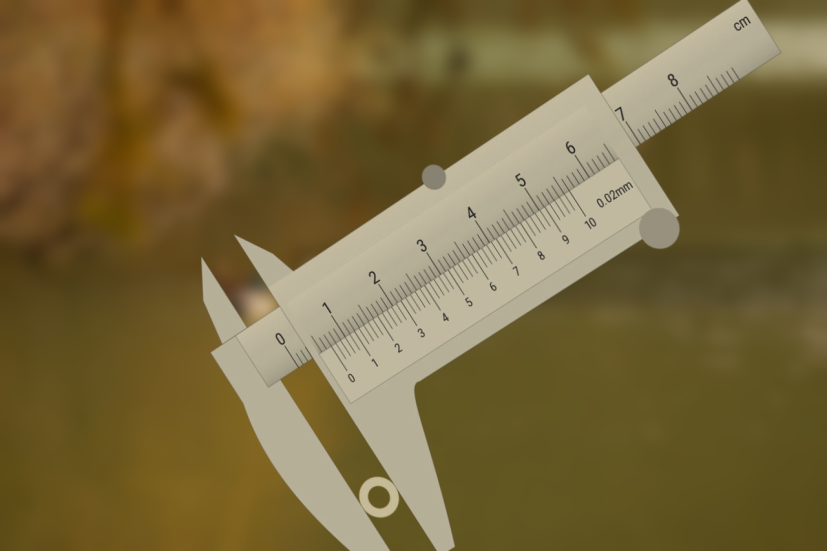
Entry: 7.0; mm
